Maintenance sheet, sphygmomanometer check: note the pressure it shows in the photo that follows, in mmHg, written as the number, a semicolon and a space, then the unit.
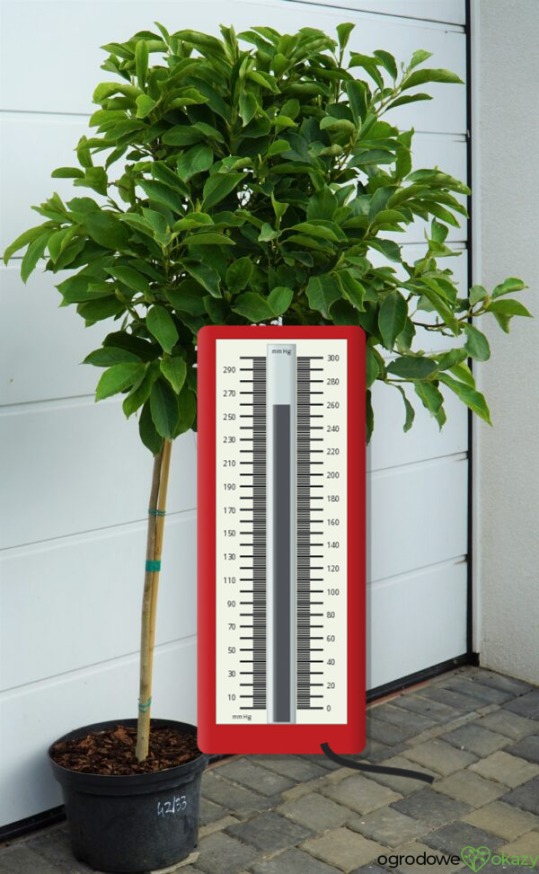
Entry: 260; mmHg
